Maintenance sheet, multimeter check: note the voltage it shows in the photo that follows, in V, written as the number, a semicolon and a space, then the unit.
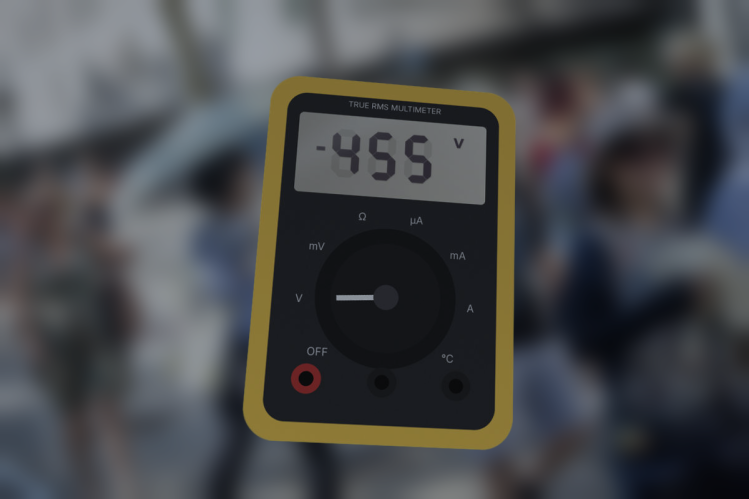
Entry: -455; V
